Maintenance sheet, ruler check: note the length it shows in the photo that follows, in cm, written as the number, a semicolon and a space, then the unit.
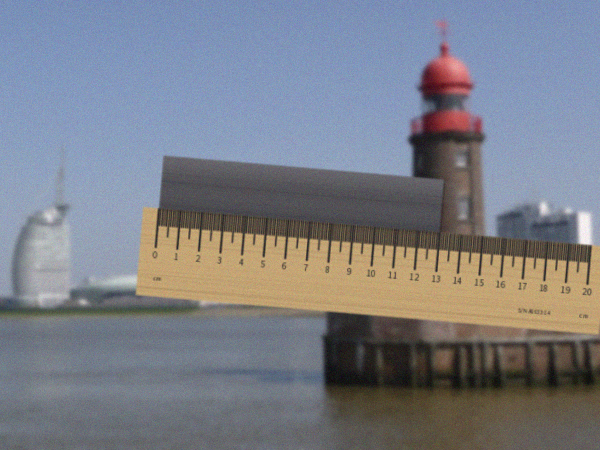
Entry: 13; cm
